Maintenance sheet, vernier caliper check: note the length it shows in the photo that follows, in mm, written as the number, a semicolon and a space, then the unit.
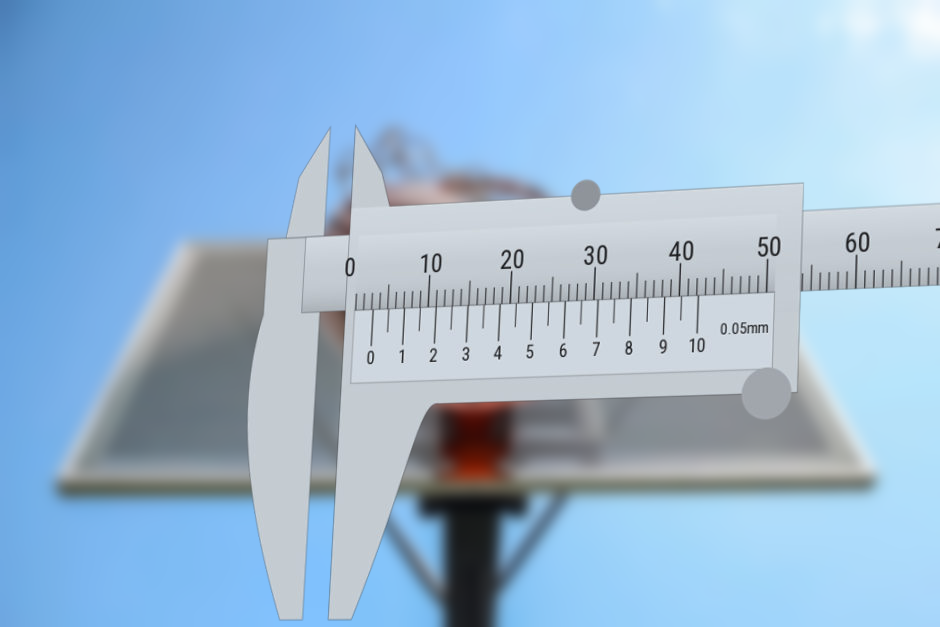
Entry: 3.2; mm
